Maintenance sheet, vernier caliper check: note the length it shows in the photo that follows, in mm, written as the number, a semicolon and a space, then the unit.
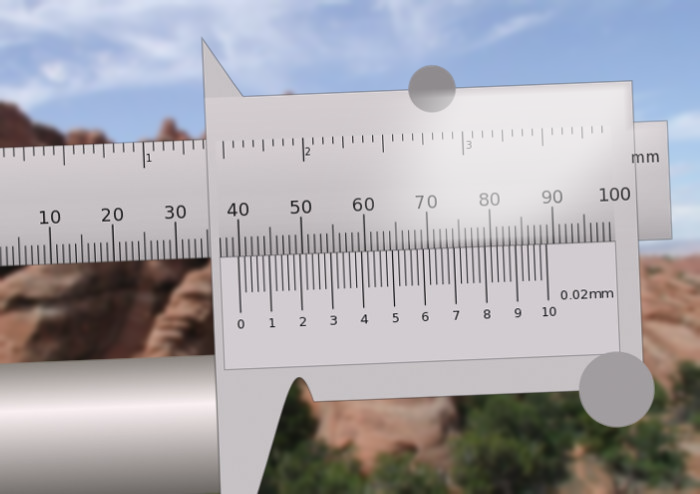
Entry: 39.8; mm
